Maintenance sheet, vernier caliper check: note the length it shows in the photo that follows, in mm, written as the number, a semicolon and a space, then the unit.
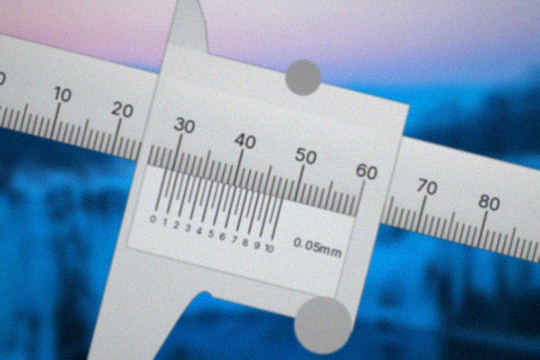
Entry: 29.0; mm
